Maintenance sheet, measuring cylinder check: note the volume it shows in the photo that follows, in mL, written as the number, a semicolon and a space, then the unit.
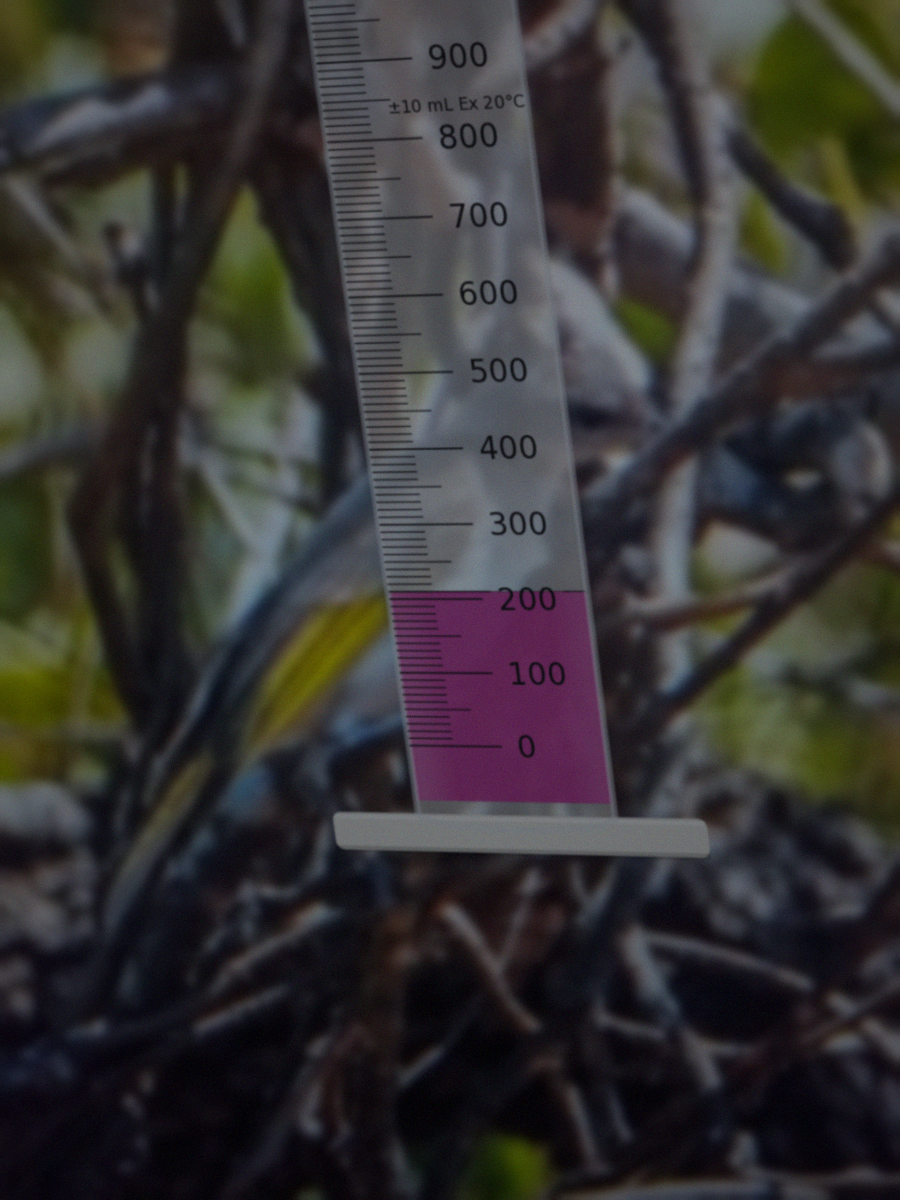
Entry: 210; mL
